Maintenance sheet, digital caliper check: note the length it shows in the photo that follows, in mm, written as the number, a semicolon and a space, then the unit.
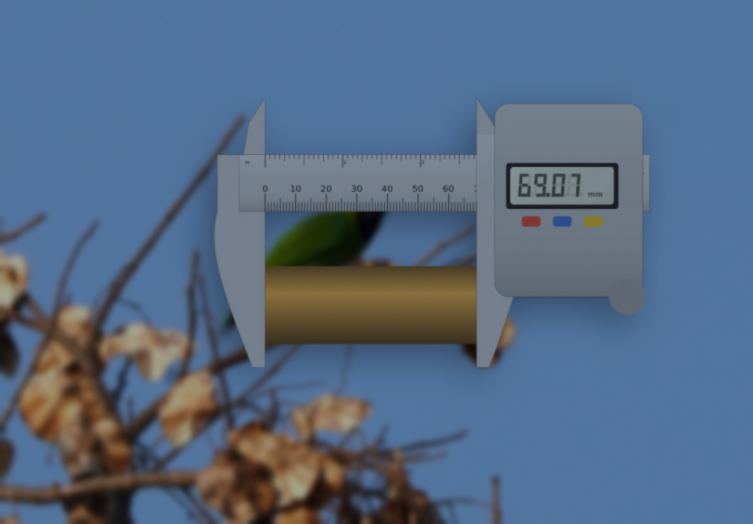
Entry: 69.07; mm
